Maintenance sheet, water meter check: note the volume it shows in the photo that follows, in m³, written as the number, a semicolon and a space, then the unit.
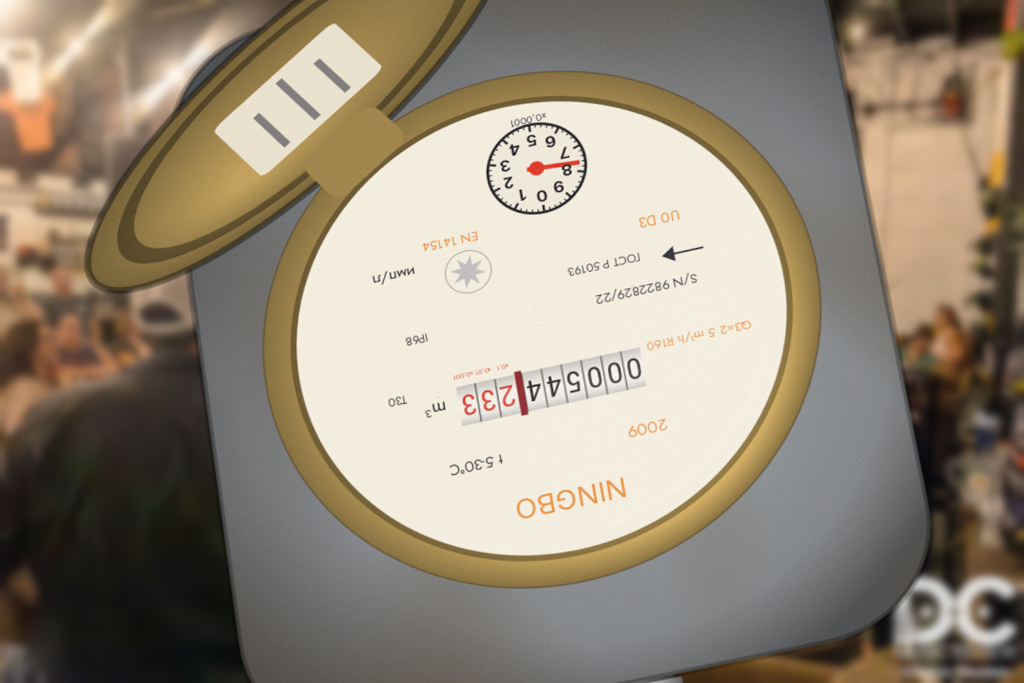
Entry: 544.2337; m³
